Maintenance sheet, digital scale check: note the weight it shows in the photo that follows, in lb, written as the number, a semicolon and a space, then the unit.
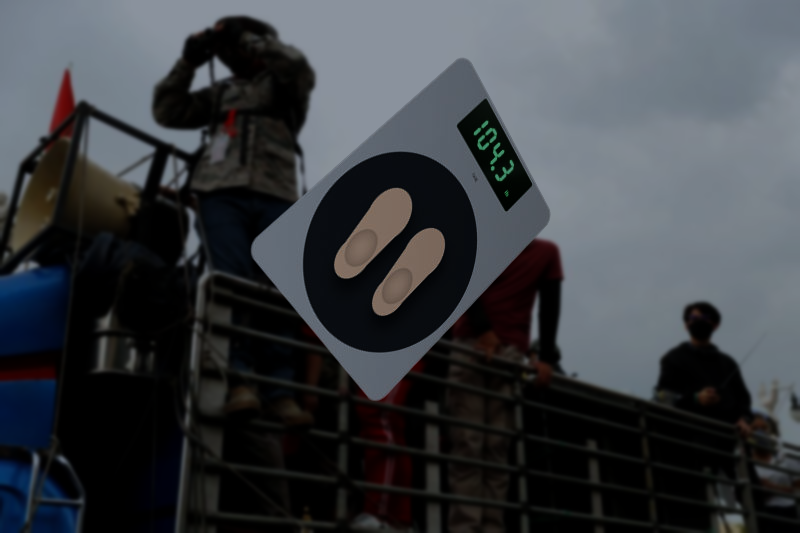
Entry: 104.3; lb
